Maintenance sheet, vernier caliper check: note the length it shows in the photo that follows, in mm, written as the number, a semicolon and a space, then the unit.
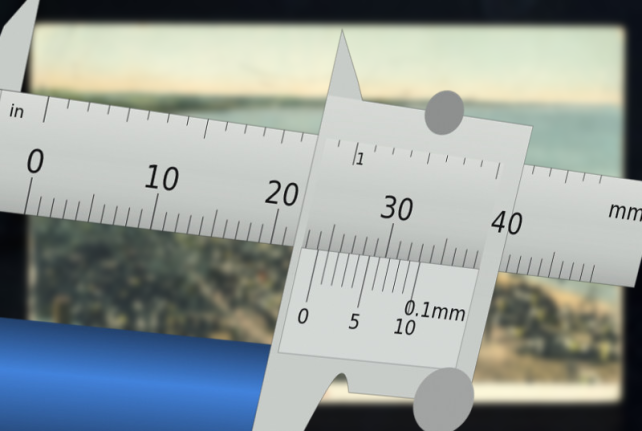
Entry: 24.1; mm
